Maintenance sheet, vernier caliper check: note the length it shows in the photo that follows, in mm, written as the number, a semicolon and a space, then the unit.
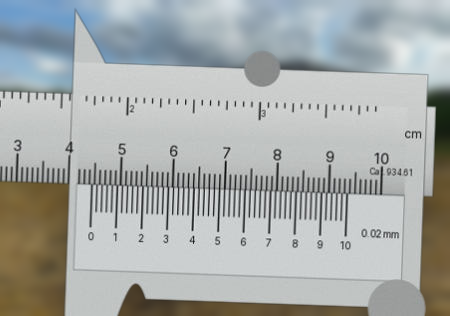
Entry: 44.5; mm
